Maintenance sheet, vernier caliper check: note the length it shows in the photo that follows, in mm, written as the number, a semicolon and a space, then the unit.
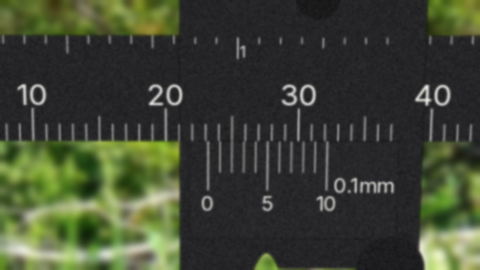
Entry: 23.2; mm
